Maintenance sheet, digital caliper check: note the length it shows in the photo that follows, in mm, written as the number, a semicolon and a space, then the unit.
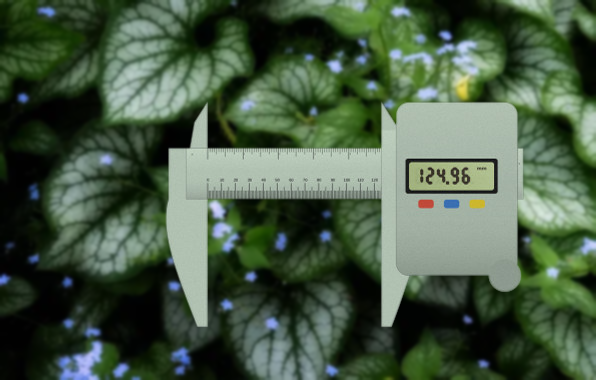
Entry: 124.96; mm
